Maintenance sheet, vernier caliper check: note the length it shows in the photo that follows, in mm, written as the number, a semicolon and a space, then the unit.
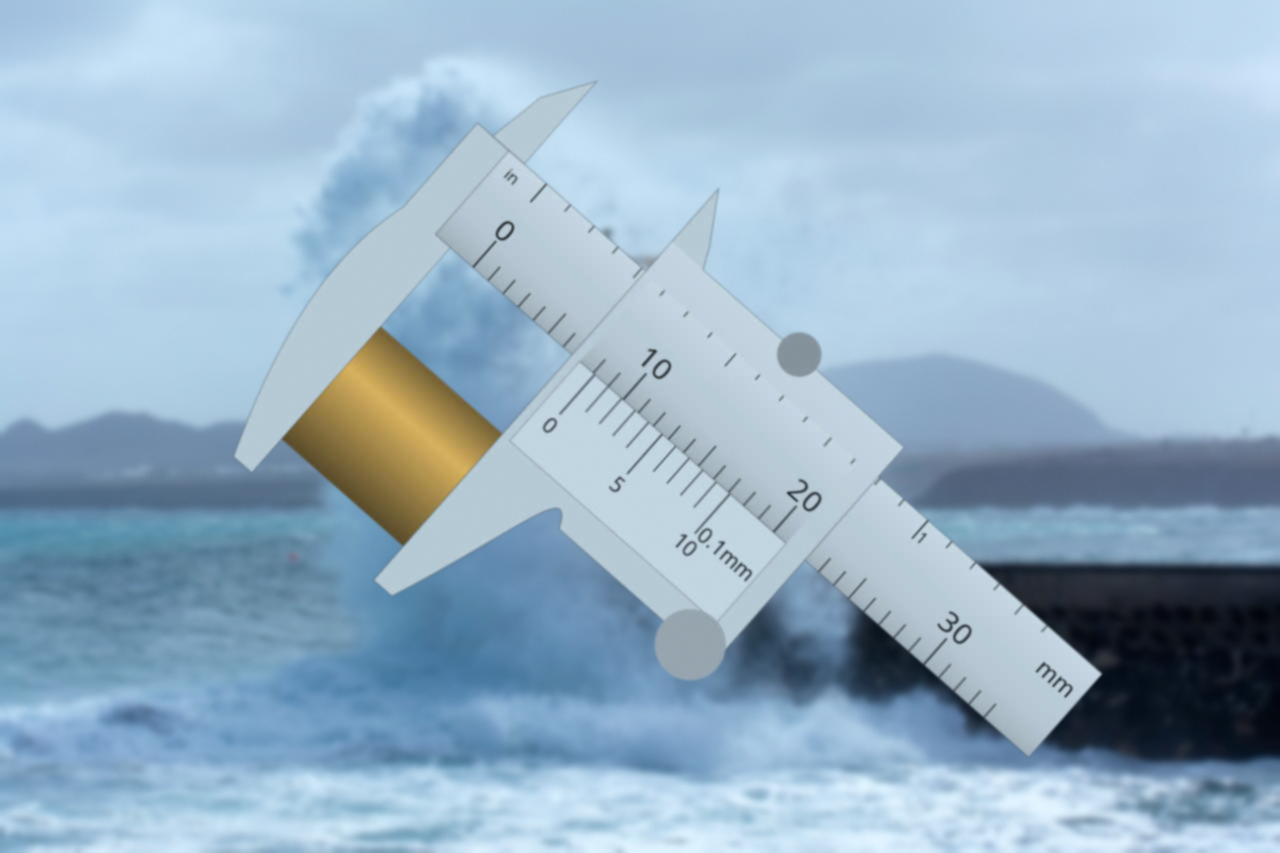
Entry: 8.1; mm
